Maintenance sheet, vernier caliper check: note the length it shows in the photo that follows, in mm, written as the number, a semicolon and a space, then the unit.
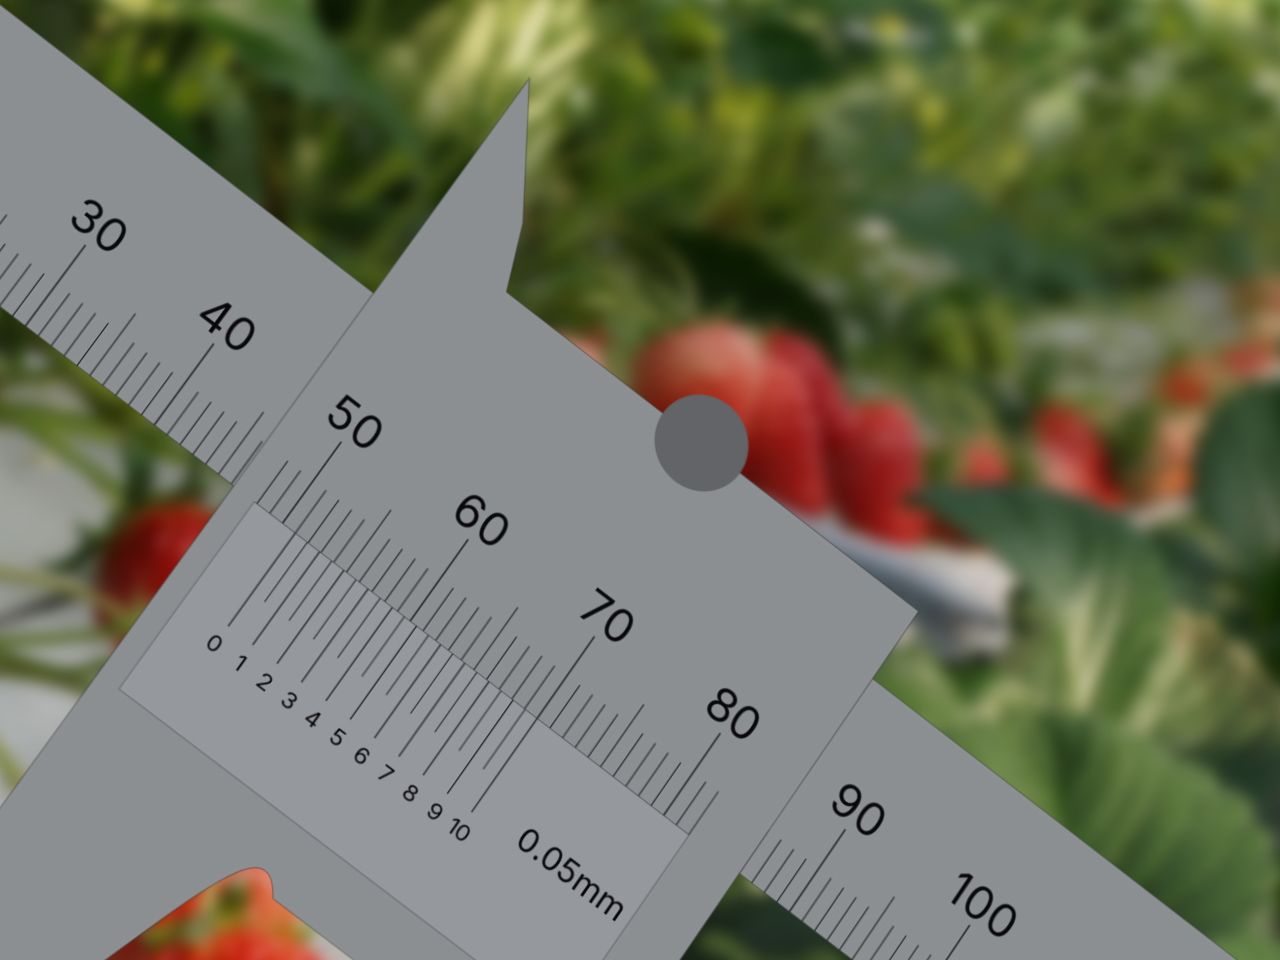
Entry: 51.0; mm
